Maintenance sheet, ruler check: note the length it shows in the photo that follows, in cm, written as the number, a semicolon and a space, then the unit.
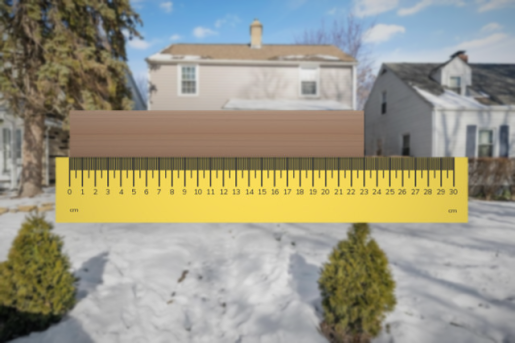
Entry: 23; cm
